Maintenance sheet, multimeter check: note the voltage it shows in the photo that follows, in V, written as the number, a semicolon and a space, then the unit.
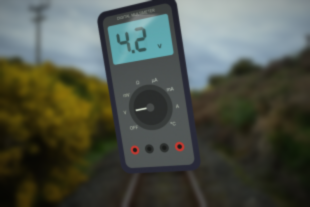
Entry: 4.2; V
